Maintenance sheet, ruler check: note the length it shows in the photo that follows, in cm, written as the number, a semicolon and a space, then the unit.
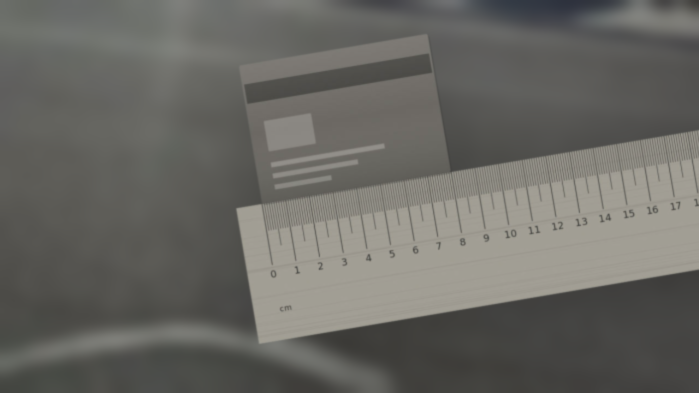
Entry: 8; cm
